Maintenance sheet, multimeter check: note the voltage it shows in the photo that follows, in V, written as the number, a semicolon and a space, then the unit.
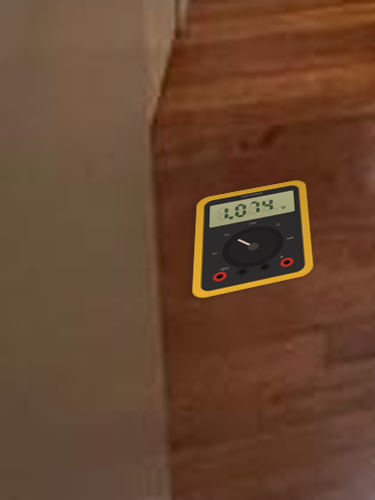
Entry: 1.074; V
